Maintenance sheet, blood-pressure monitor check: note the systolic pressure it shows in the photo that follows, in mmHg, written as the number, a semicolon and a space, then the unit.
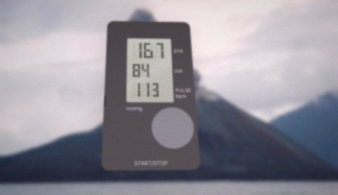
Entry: 167; mmHg
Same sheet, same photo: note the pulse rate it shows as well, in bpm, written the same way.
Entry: 113; bpm
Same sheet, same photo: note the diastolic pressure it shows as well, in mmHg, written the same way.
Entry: 84; mmHg
